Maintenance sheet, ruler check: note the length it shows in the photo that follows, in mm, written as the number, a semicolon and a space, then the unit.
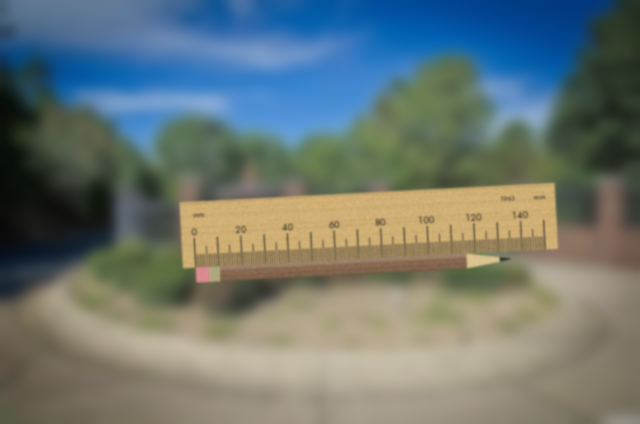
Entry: 135; mm
